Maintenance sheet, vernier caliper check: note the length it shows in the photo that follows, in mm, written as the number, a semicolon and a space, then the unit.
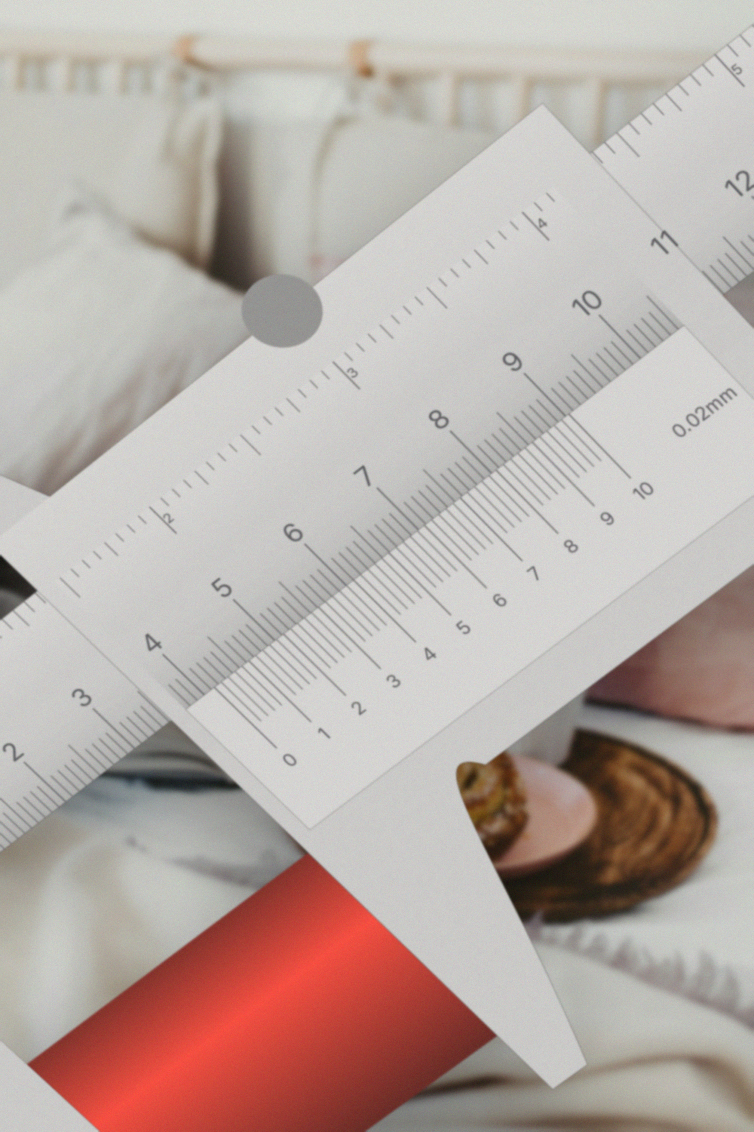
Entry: 41.4; mm
